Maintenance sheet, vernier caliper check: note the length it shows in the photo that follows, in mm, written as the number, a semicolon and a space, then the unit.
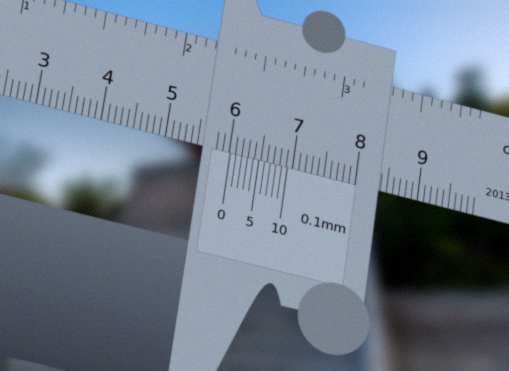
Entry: 60.2; mm
